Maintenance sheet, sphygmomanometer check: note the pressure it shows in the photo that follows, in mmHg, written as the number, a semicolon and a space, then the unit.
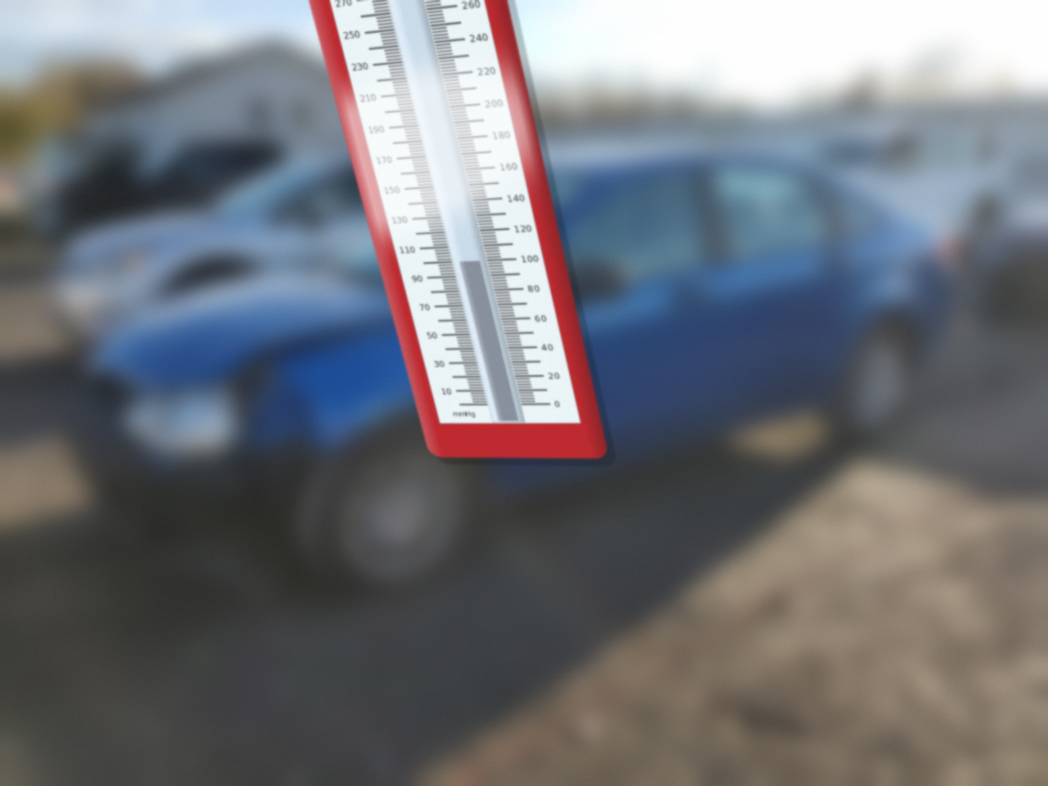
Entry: 100; mmHg
